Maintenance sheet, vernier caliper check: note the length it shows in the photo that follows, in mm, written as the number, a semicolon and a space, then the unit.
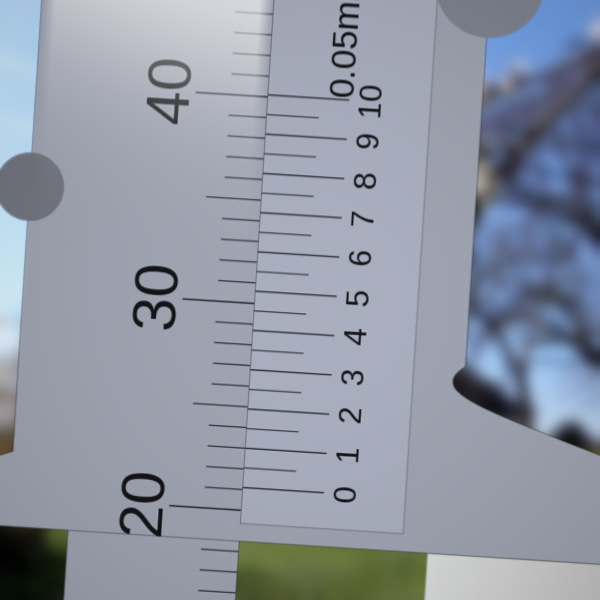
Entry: 21.1; mm
